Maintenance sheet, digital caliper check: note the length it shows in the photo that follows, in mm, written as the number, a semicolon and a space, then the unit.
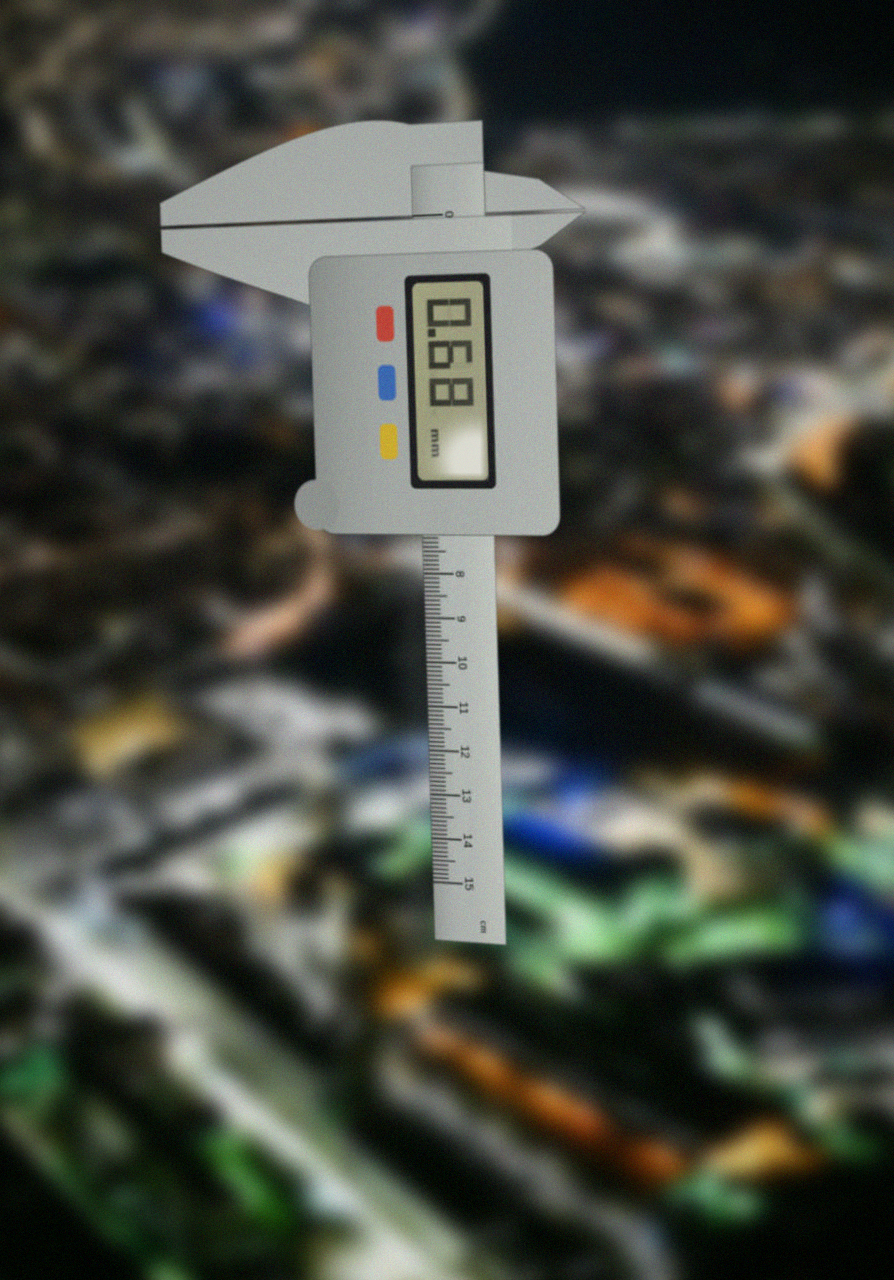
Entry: 0.68; mm
